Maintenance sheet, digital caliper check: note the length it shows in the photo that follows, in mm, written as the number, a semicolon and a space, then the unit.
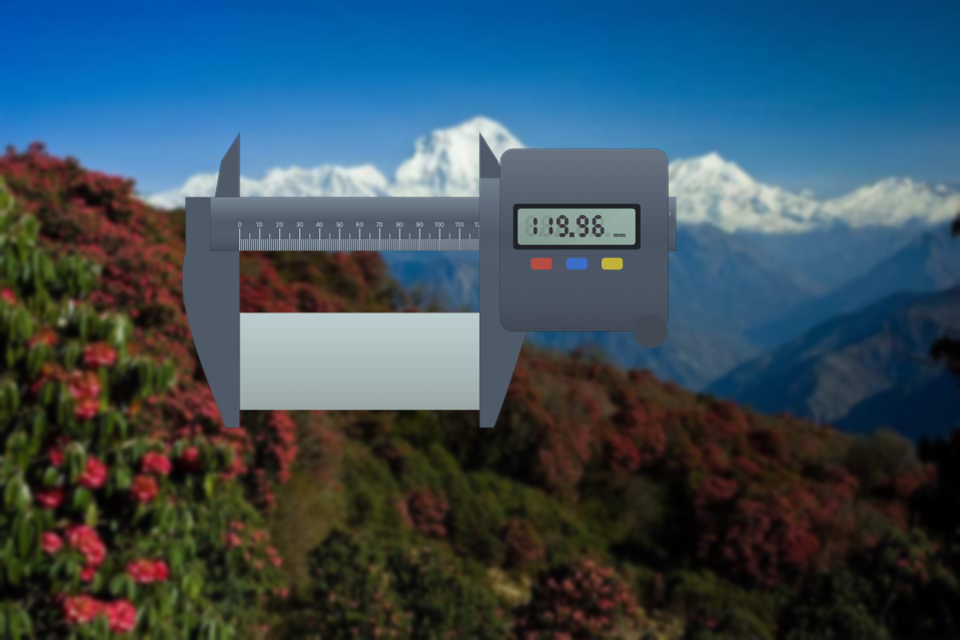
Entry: 119.96; mm
